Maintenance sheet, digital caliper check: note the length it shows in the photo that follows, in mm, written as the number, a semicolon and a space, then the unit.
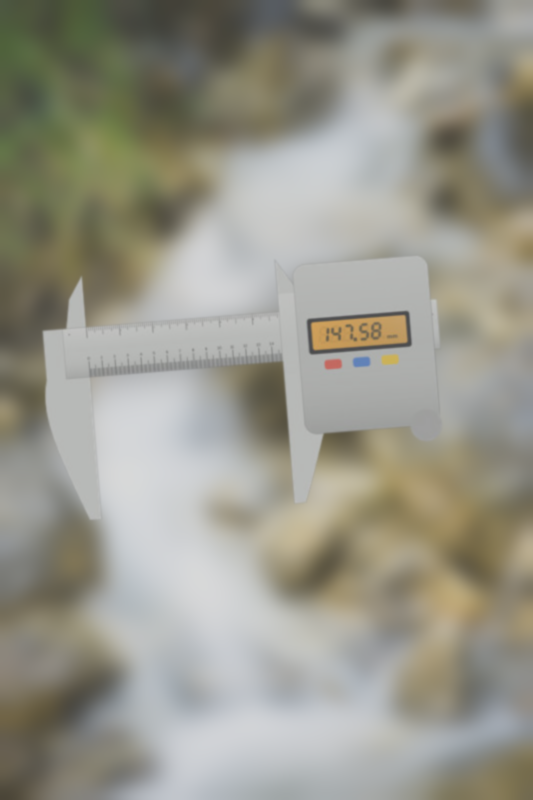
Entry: 147.58; mm
